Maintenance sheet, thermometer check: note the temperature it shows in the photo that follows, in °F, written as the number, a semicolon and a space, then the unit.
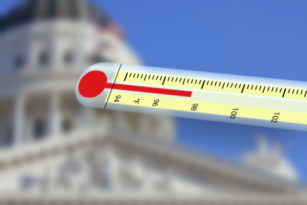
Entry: 97.6; °F
